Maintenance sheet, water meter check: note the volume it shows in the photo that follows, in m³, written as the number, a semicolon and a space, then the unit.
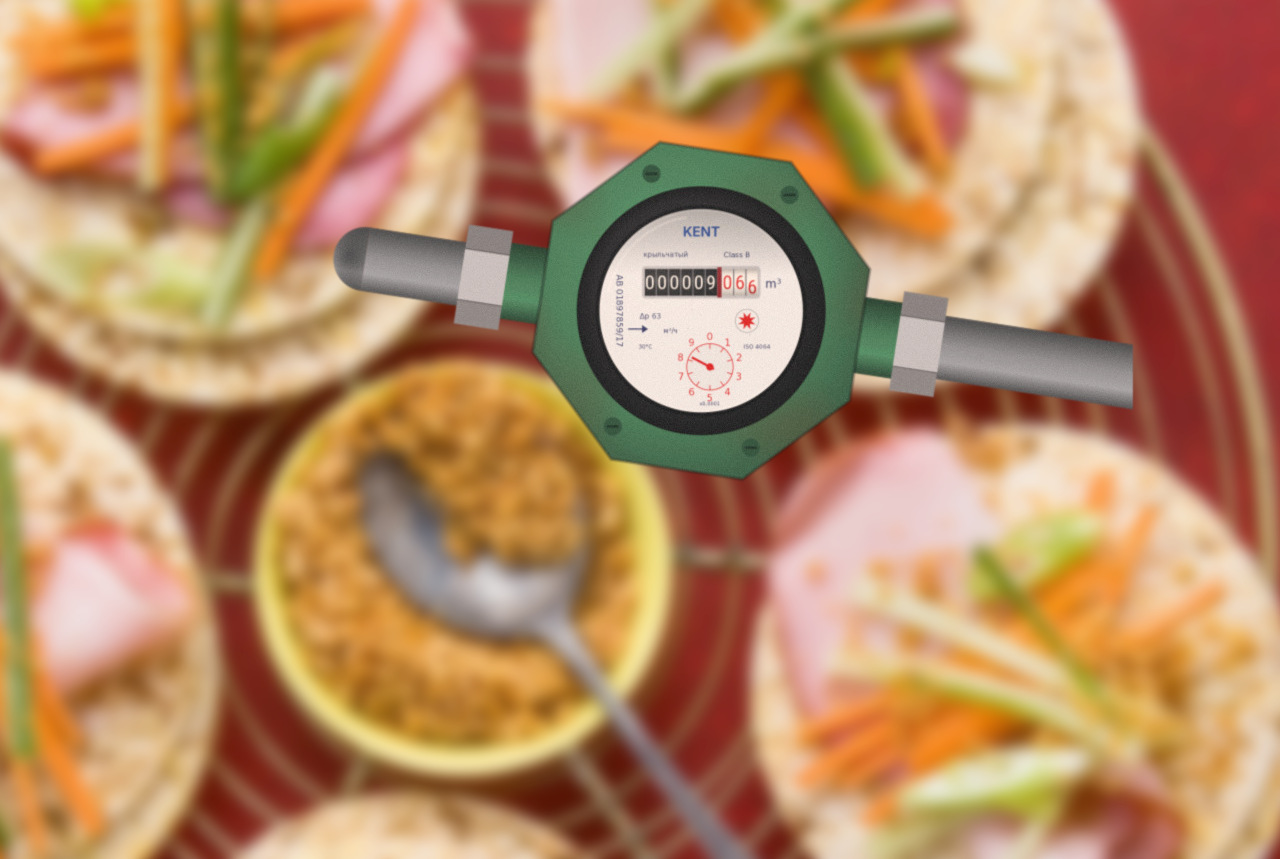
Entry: 9.0658; m³
